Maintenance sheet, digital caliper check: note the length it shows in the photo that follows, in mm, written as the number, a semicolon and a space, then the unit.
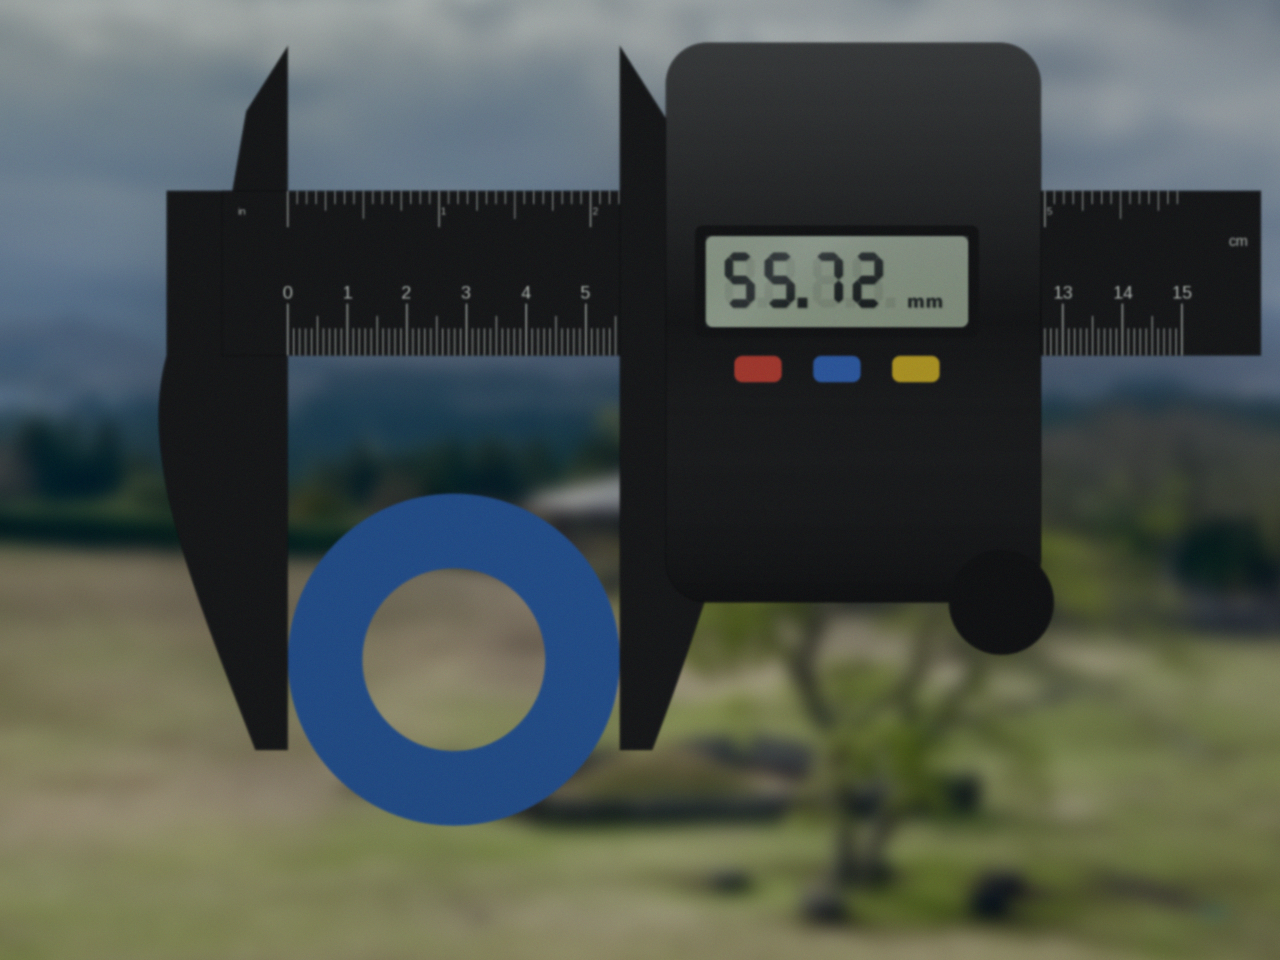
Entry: 55.72; mm
